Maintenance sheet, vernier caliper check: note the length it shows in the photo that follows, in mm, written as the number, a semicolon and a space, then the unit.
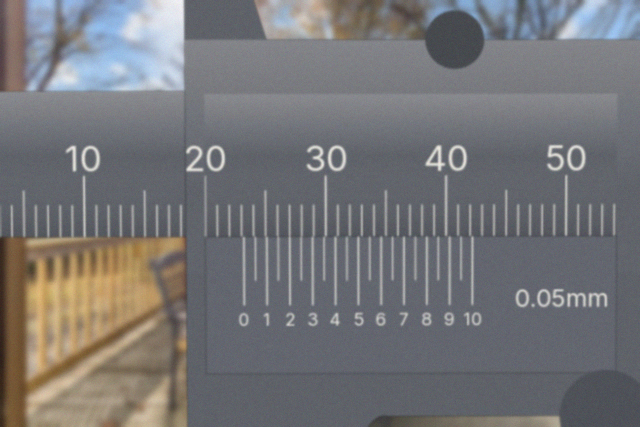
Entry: 23.2; mm
